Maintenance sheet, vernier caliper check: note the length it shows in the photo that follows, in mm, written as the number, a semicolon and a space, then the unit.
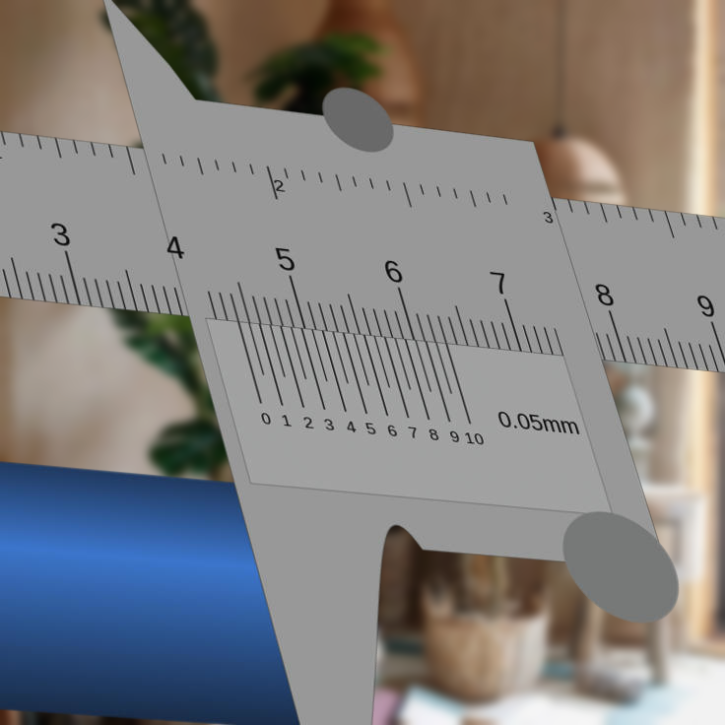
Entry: 44.0; mm
